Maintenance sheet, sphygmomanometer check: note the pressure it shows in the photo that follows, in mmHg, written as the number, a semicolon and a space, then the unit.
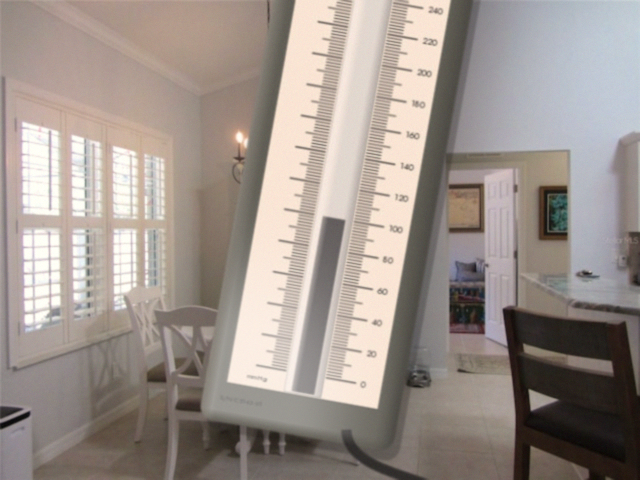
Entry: 100; mmHg
